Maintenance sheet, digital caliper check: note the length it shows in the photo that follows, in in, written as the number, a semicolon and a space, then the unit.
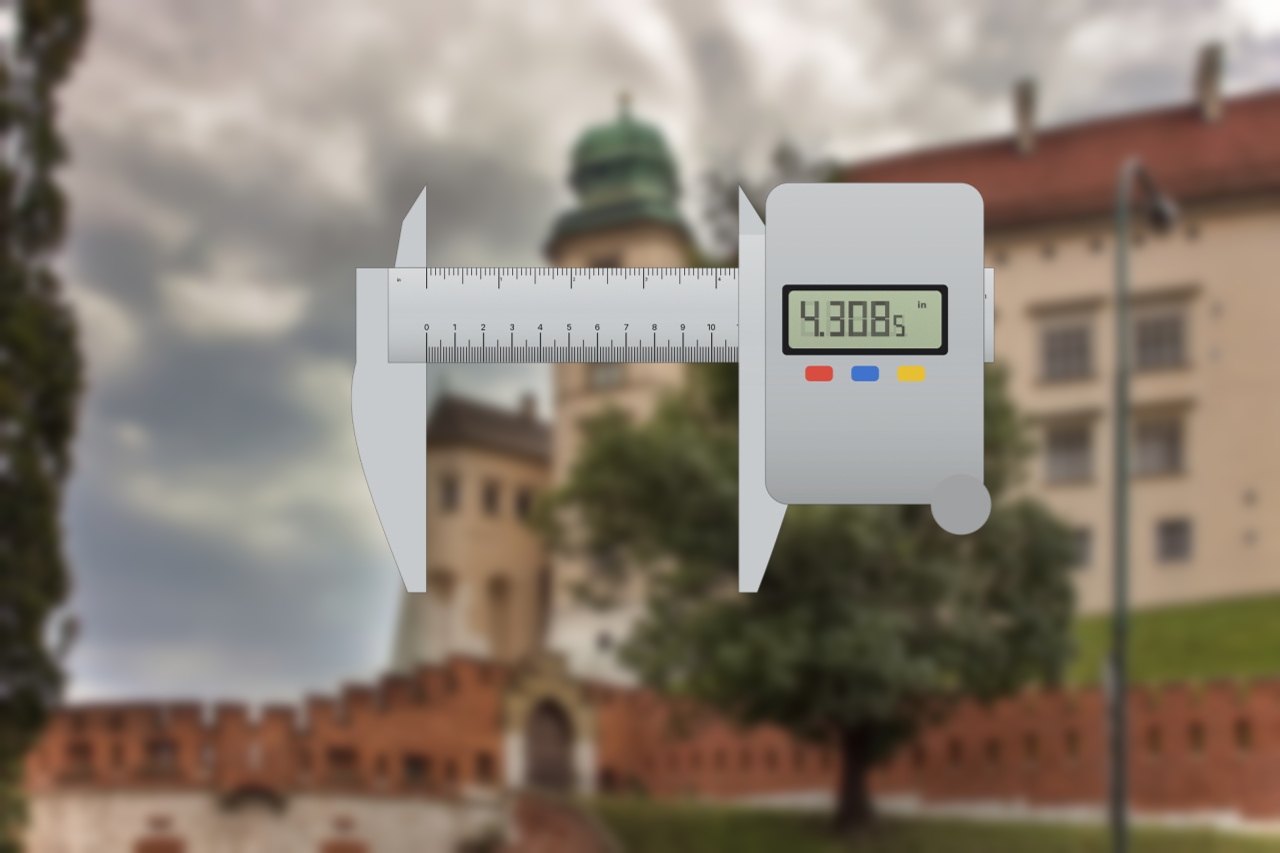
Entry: 4.3085; in
